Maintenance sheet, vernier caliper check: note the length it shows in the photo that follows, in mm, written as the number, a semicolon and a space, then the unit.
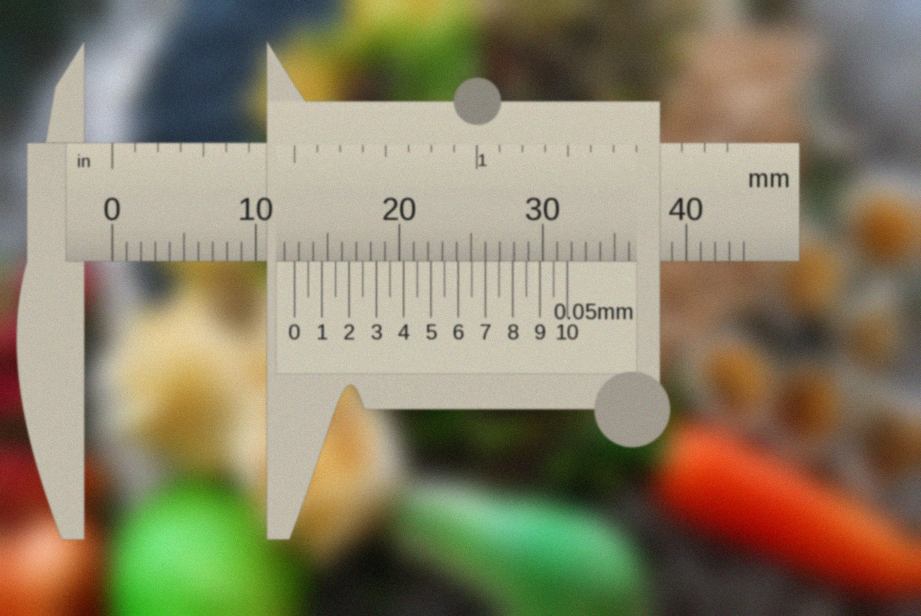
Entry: 12.7; mm
